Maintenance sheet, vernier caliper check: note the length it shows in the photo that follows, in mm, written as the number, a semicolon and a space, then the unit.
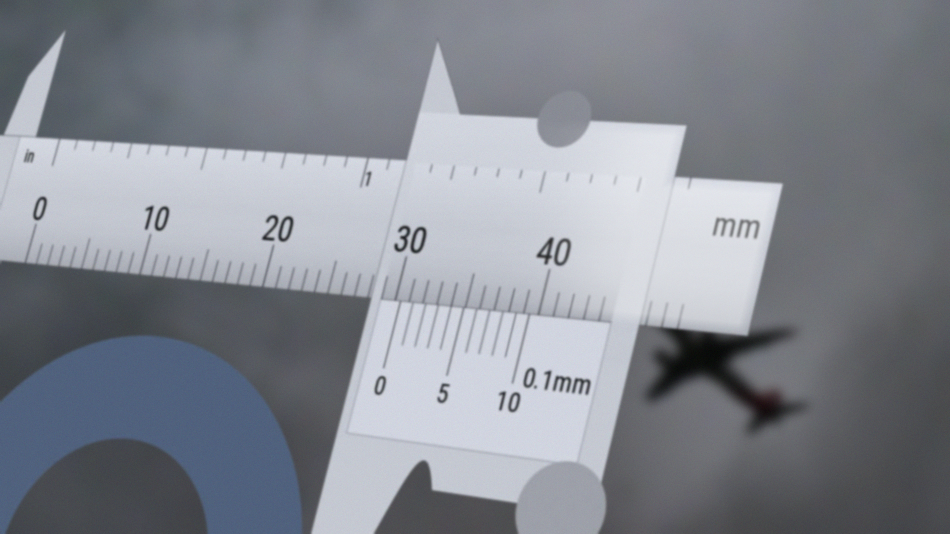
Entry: 30.4; mm
